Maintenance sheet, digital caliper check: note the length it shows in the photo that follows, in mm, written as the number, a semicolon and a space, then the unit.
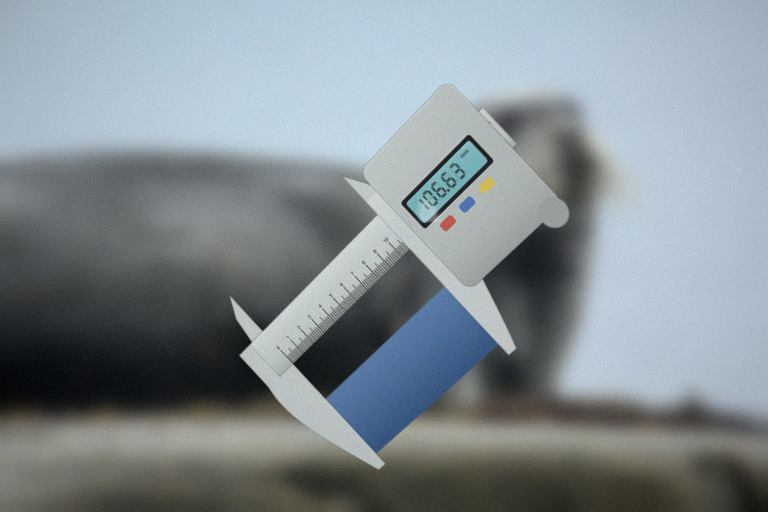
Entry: 106.63; mm
